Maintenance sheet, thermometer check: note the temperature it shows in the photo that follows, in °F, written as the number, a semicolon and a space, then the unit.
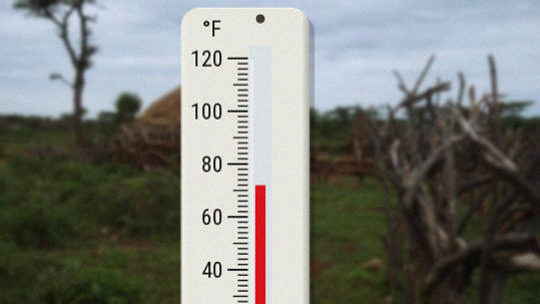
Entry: 72; °F
